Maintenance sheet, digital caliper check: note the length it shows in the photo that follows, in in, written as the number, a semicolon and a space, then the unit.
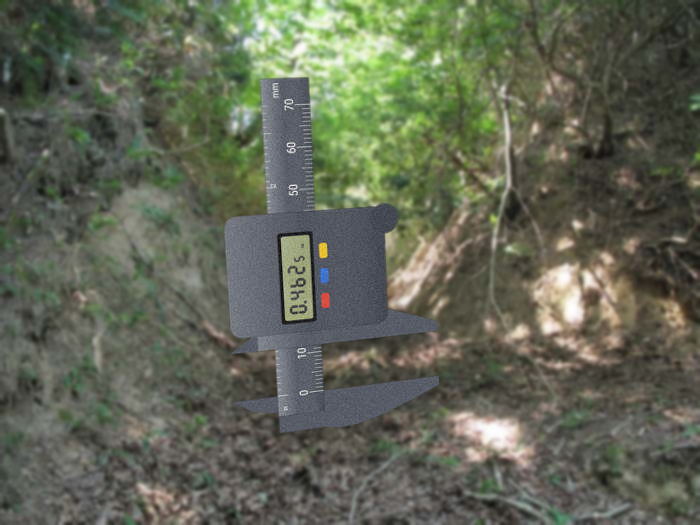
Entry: 0.4625; in
